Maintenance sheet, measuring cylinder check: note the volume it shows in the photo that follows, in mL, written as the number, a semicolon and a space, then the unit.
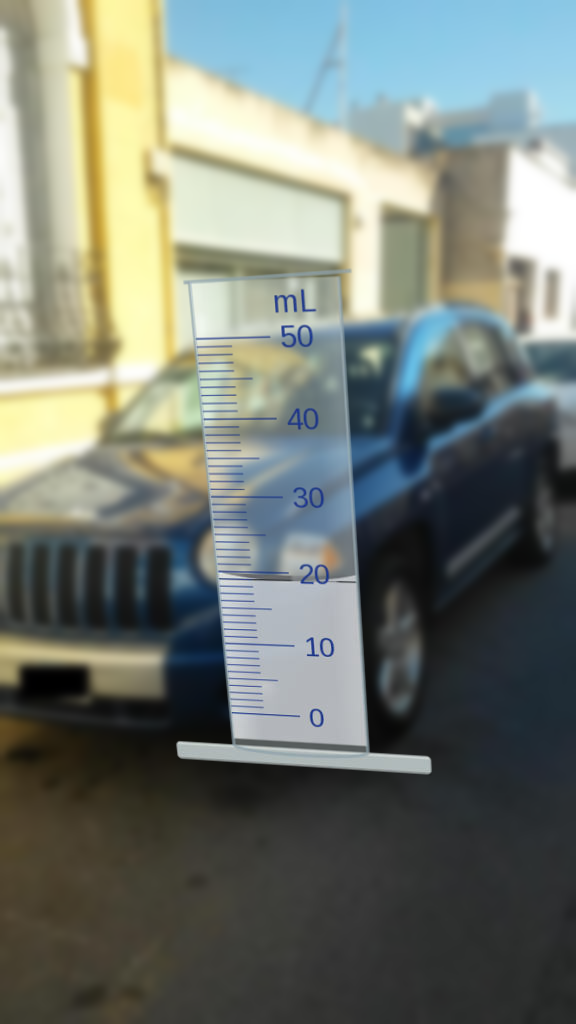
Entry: 19; mL
